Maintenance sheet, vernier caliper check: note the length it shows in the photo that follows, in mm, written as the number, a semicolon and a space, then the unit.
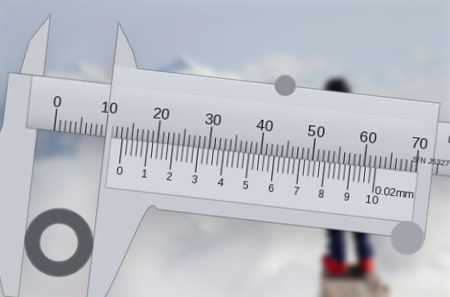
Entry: 13.2; mm
